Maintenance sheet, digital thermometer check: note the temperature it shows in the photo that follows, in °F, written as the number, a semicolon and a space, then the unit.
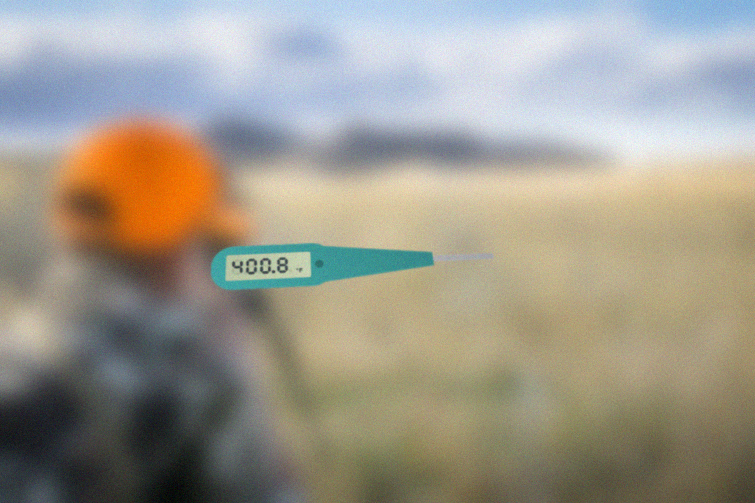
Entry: 400.8; °F
